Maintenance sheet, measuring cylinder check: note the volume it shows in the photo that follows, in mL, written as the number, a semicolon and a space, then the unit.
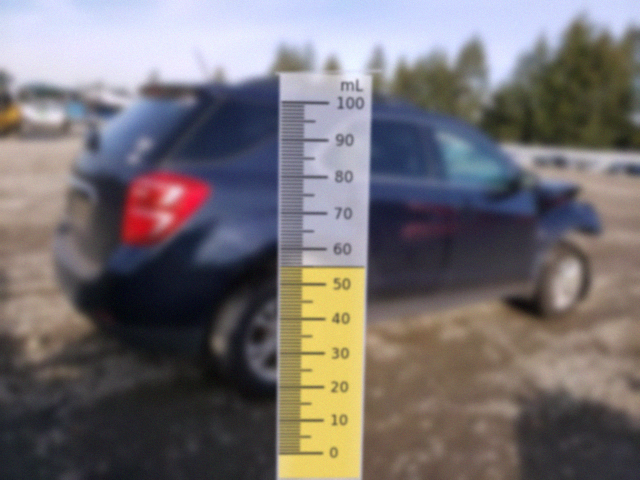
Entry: 55; mL
